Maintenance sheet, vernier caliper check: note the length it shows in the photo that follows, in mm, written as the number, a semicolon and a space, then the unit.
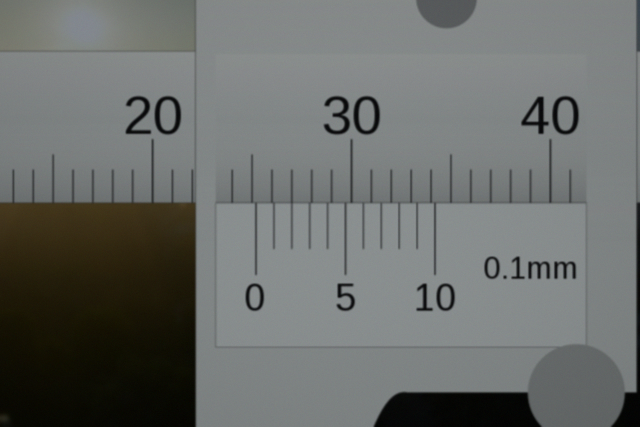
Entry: 25.2; mm
